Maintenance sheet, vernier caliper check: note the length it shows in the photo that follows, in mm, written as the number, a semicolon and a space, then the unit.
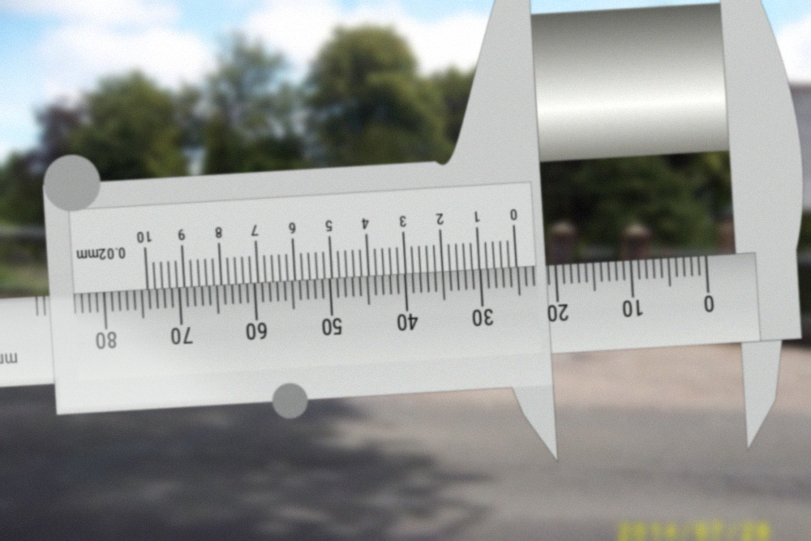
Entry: 25.2; mm
